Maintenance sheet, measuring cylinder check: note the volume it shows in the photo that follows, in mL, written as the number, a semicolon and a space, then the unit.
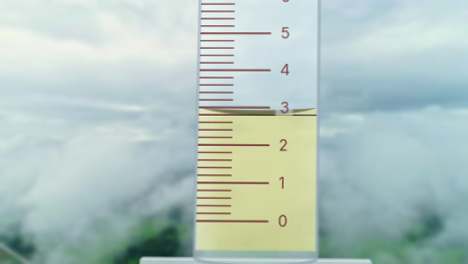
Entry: 2.8; mL
